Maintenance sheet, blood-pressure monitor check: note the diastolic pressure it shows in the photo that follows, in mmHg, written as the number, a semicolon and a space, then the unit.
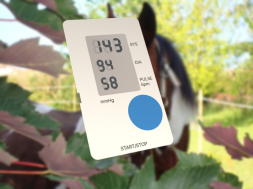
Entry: 94; mmHg
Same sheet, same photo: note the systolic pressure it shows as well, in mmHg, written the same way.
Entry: 143; mmHg
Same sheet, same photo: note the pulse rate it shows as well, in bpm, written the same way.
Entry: 58; bpm
